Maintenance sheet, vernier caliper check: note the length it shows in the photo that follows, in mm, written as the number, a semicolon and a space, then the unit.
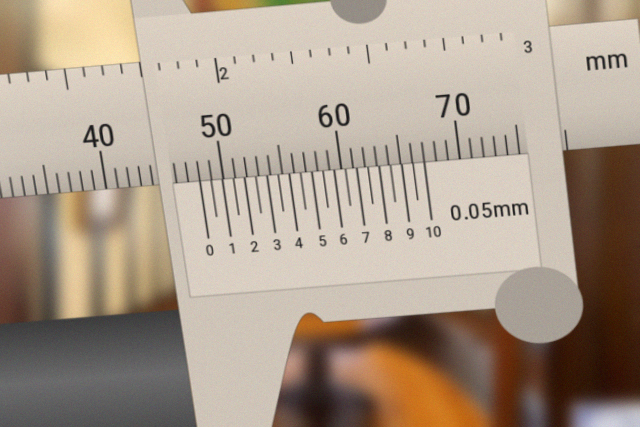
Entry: 48.0; mm
